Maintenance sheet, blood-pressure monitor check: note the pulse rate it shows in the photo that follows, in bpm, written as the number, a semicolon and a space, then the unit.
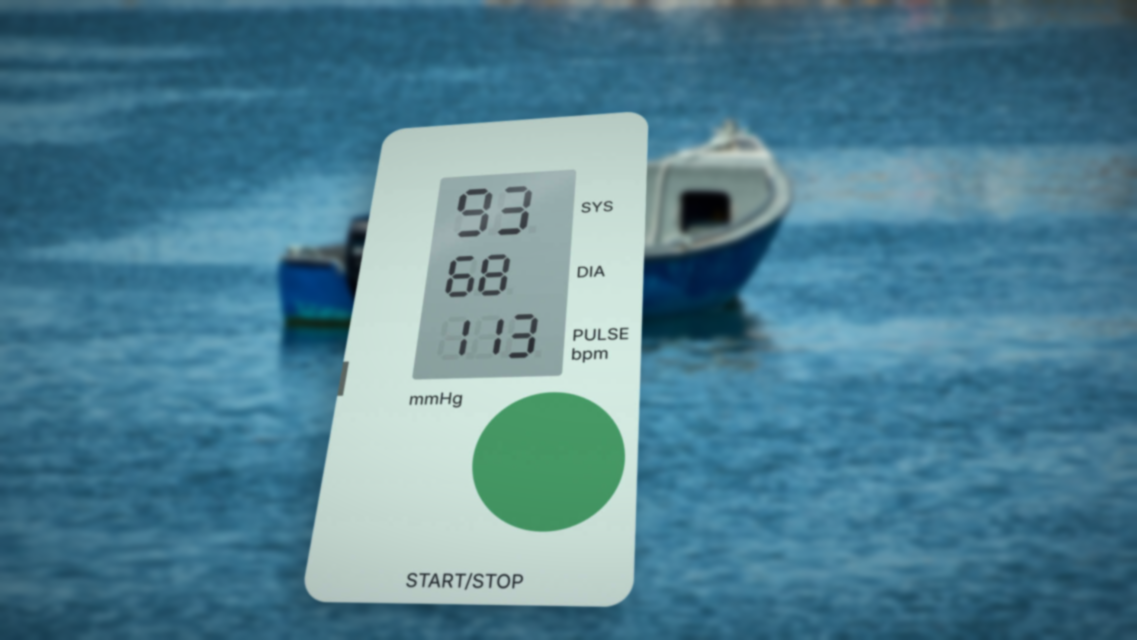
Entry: 113; bpm
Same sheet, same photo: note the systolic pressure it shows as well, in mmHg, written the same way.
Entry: 93; mmHg
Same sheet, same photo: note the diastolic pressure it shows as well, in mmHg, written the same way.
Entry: 68; mmHg
